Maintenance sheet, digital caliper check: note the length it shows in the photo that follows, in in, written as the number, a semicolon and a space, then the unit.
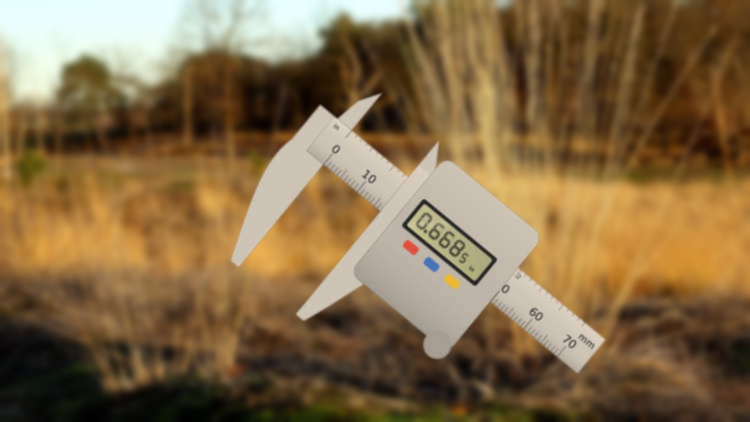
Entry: 0.6685; in
